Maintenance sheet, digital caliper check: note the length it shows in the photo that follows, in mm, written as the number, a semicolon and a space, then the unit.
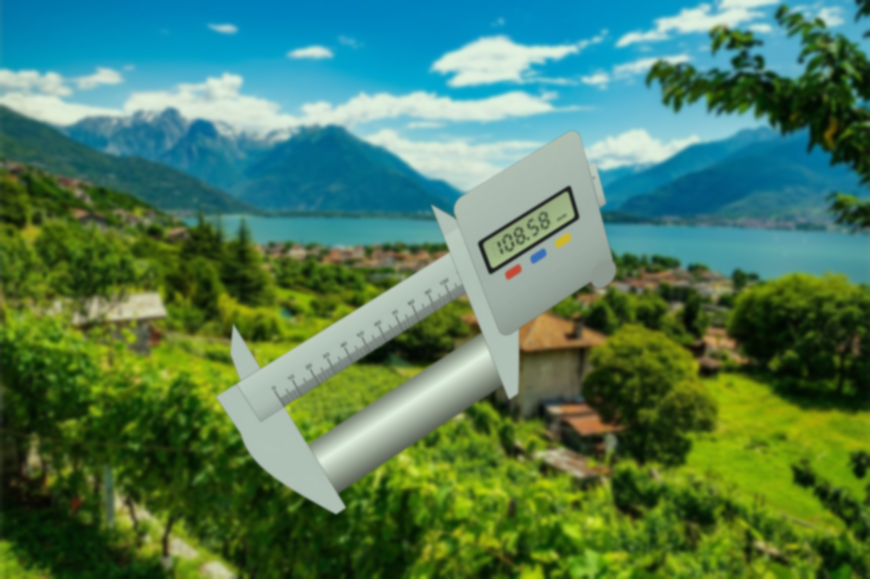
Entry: 108.58; mm
